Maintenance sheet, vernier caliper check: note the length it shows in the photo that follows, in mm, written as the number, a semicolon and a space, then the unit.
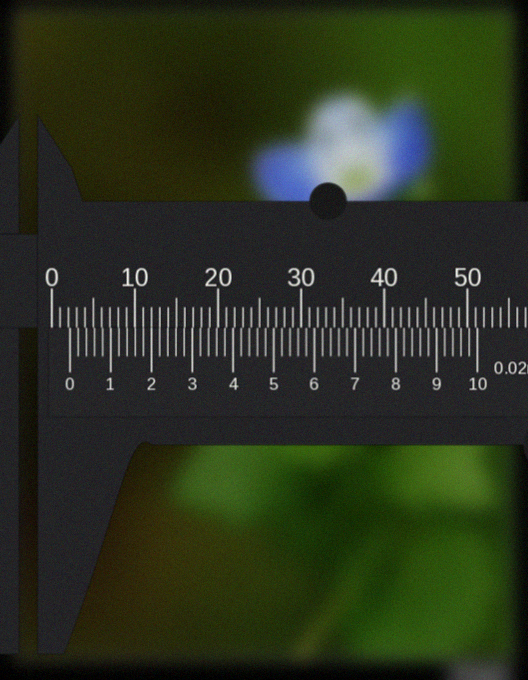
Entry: 2.2; mm
